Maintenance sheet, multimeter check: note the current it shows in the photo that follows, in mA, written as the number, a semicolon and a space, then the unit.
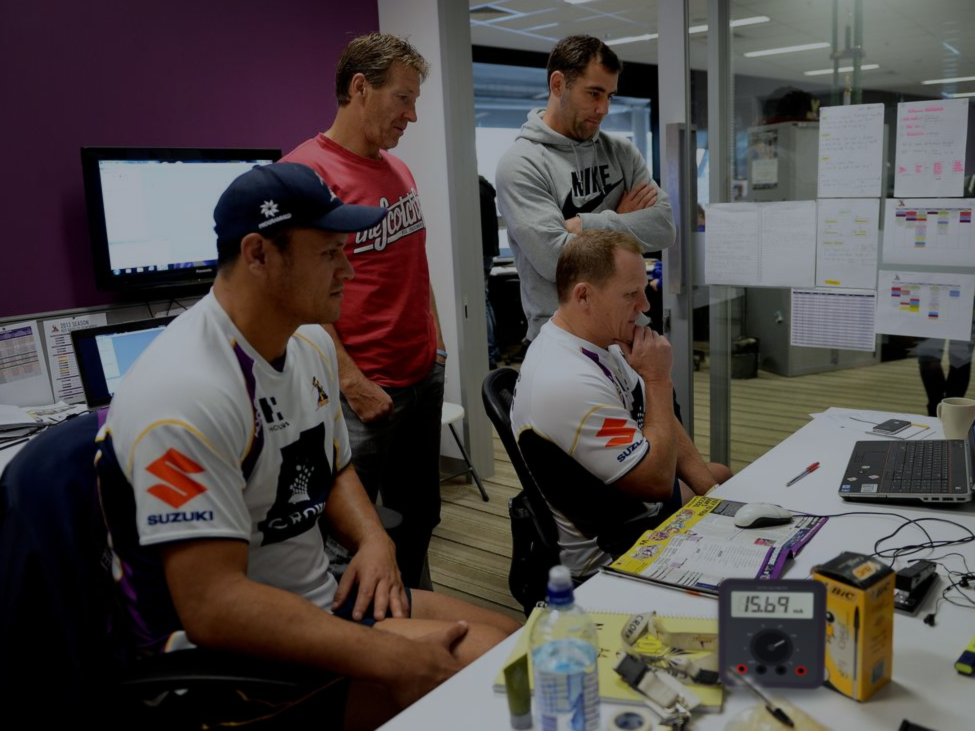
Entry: 15.69; mA
